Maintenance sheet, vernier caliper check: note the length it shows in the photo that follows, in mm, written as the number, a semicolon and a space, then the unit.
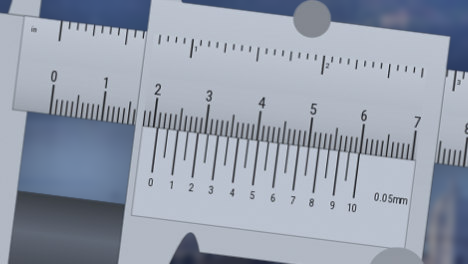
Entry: 20.8; mm
